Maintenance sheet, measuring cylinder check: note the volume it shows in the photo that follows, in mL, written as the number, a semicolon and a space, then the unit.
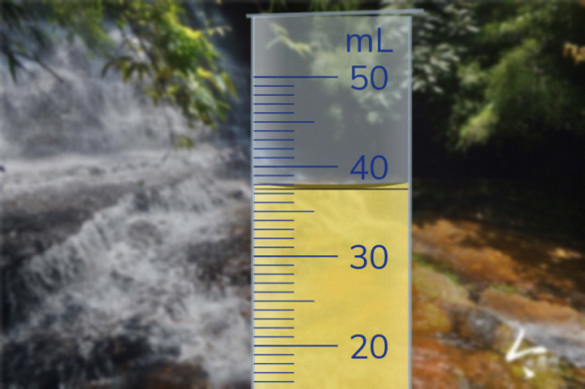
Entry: 37.5; mL
